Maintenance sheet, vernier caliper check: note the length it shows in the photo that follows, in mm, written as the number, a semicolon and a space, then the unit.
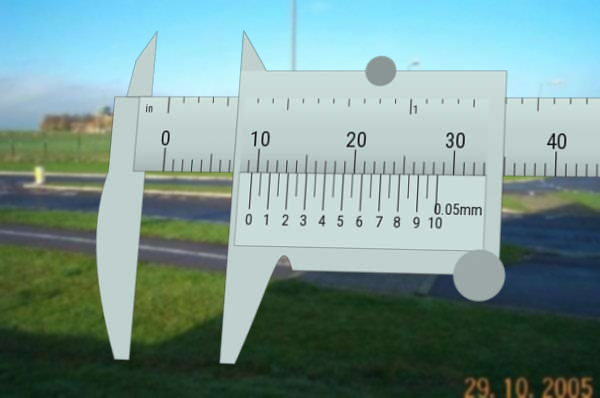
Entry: 9.4; mm
